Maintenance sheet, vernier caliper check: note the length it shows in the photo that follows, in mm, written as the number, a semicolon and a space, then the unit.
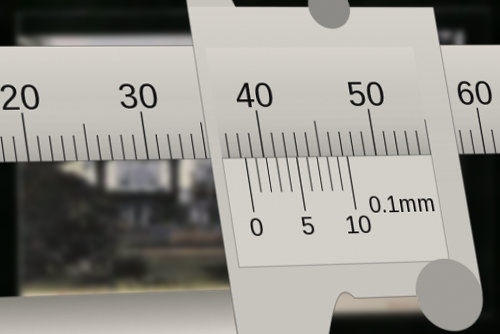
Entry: 38.4; mm
